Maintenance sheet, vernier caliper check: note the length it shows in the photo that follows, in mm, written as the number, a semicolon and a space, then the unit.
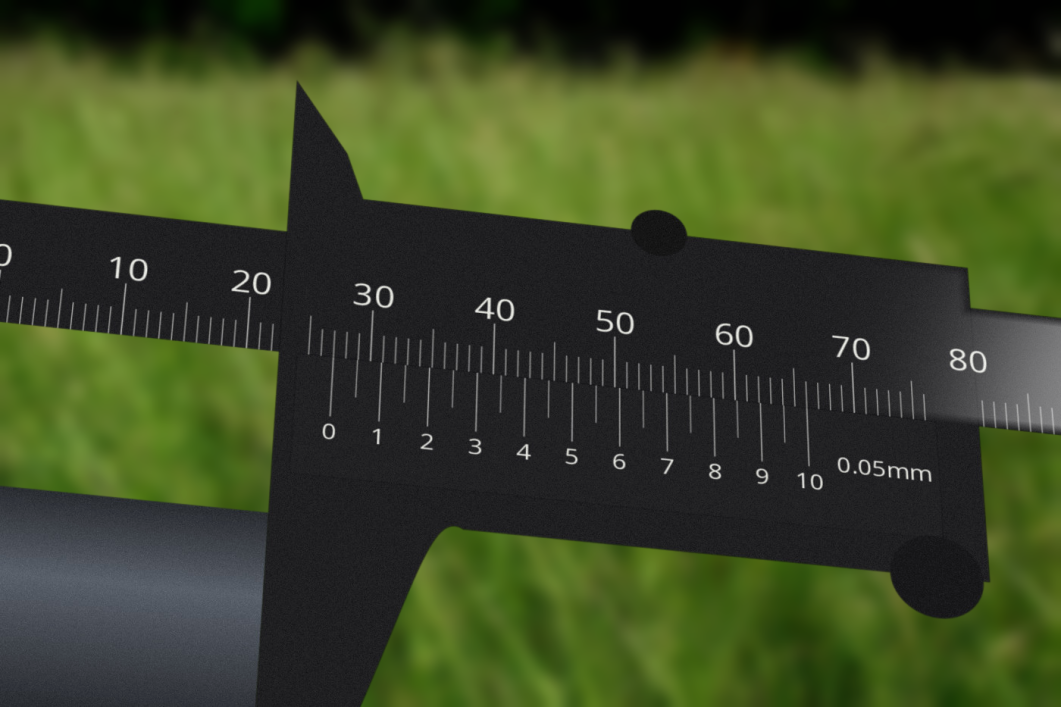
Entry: 27.0; mm
